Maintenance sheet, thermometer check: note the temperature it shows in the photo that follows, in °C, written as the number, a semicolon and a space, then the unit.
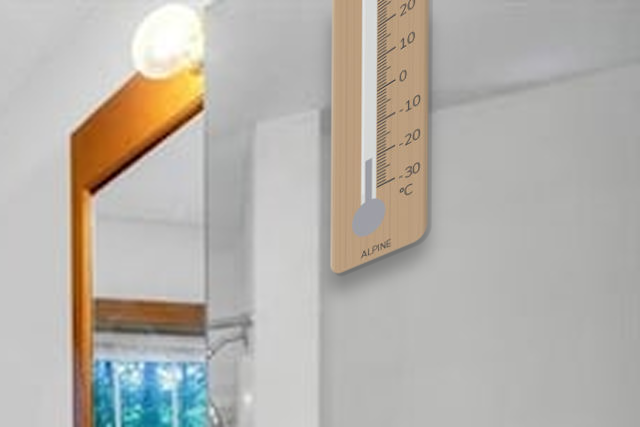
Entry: -20; °C
